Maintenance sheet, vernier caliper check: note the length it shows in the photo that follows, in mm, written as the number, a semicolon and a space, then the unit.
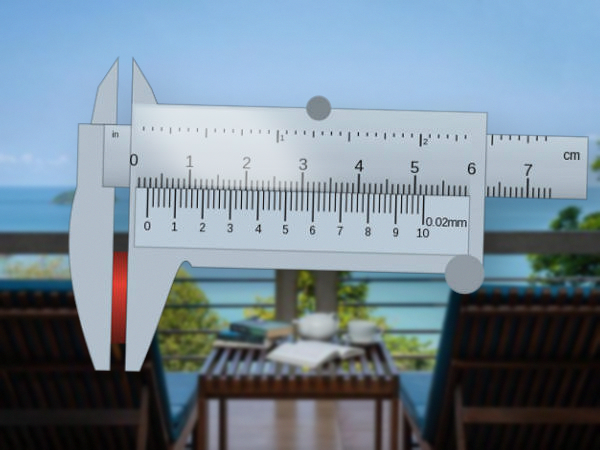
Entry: 2.6; mm
